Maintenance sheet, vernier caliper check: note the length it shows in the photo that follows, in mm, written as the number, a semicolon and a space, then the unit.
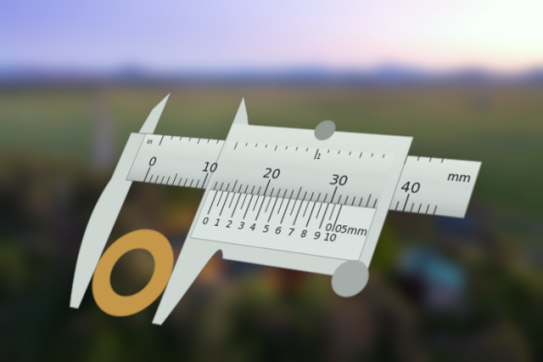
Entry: 12.6; mm
